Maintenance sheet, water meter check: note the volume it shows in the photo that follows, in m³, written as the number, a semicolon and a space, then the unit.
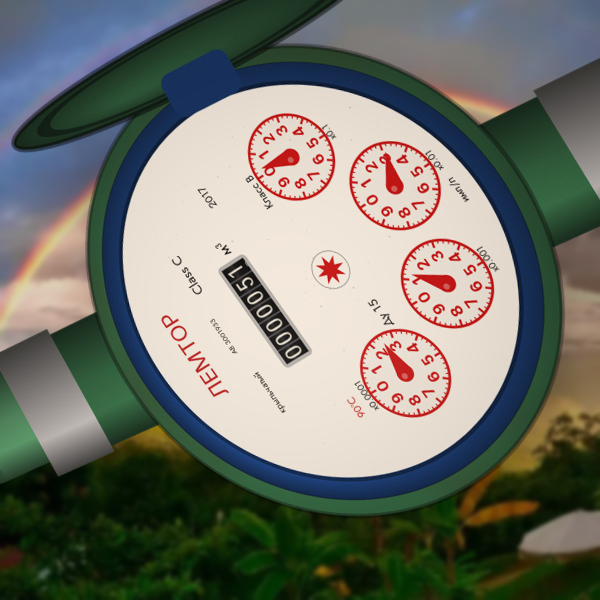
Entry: 51.0312; m³
